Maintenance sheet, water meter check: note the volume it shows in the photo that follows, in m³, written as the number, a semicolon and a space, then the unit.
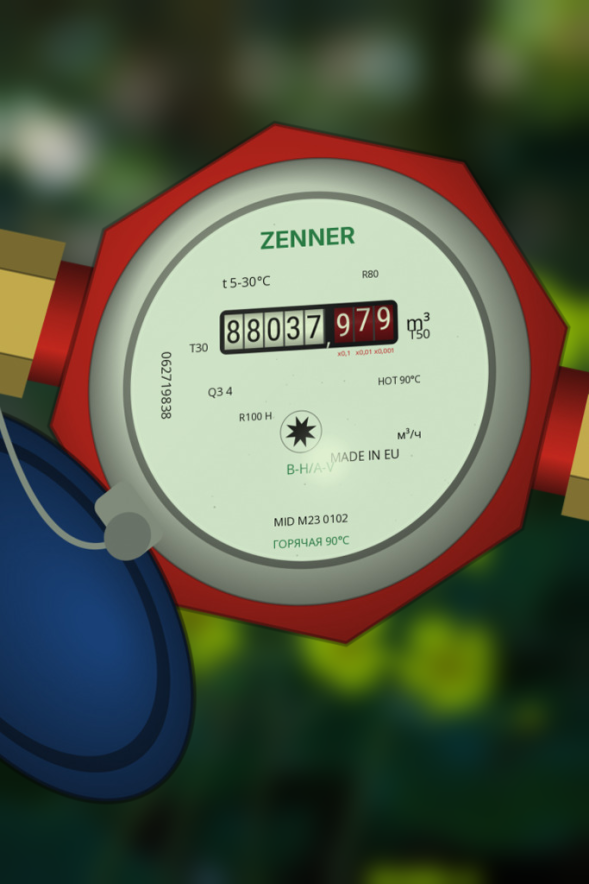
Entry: 88037.979; m³
